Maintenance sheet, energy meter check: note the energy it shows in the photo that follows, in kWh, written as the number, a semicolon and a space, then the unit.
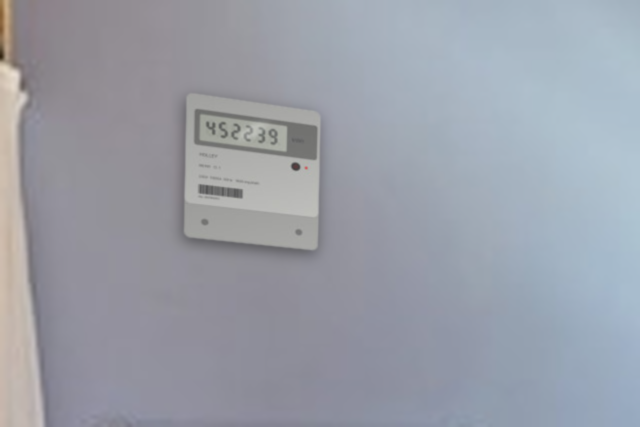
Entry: 452239; kWh
